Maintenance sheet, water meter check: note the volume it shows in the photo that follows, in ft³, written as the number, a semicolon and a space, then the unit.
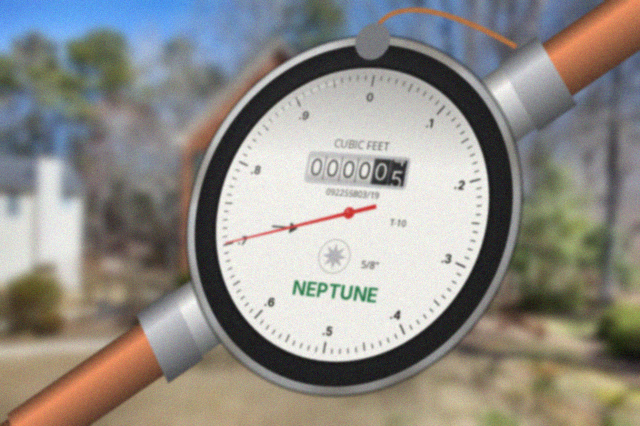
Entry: 4.70; ft³
